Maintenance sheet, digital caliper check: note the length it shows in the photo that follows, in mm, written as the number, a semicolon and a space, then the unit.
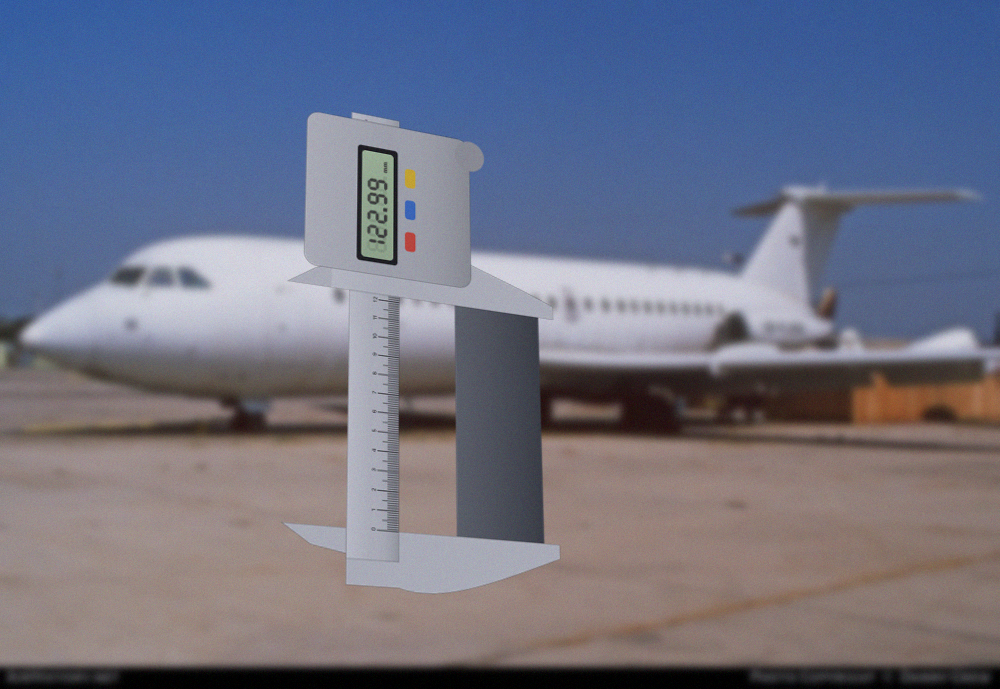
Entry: 122.99; mm
